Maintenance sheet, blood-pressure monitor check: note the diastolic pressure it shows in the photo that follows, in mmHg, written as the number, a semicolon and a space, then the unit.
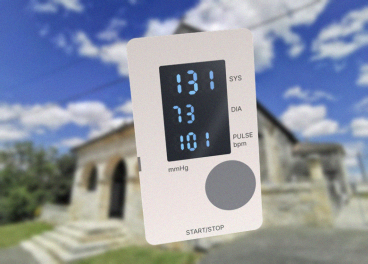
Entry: 73; mmHg
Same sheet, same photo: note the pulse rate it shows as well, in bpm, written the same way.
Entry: 101; bpm
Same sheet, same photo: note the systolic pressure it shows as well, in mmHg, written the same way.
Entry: 131; mmHg
